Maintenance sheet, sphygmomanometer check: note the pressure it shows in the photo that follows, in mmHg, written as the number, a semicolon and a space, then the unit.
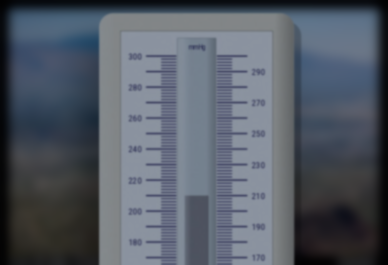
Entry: 210; mmHg
